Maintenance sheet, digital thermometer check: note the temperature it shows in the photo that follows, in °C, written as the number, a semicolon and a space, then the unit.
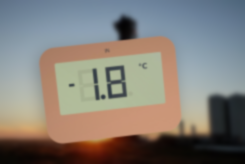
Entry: -1.8; °C
